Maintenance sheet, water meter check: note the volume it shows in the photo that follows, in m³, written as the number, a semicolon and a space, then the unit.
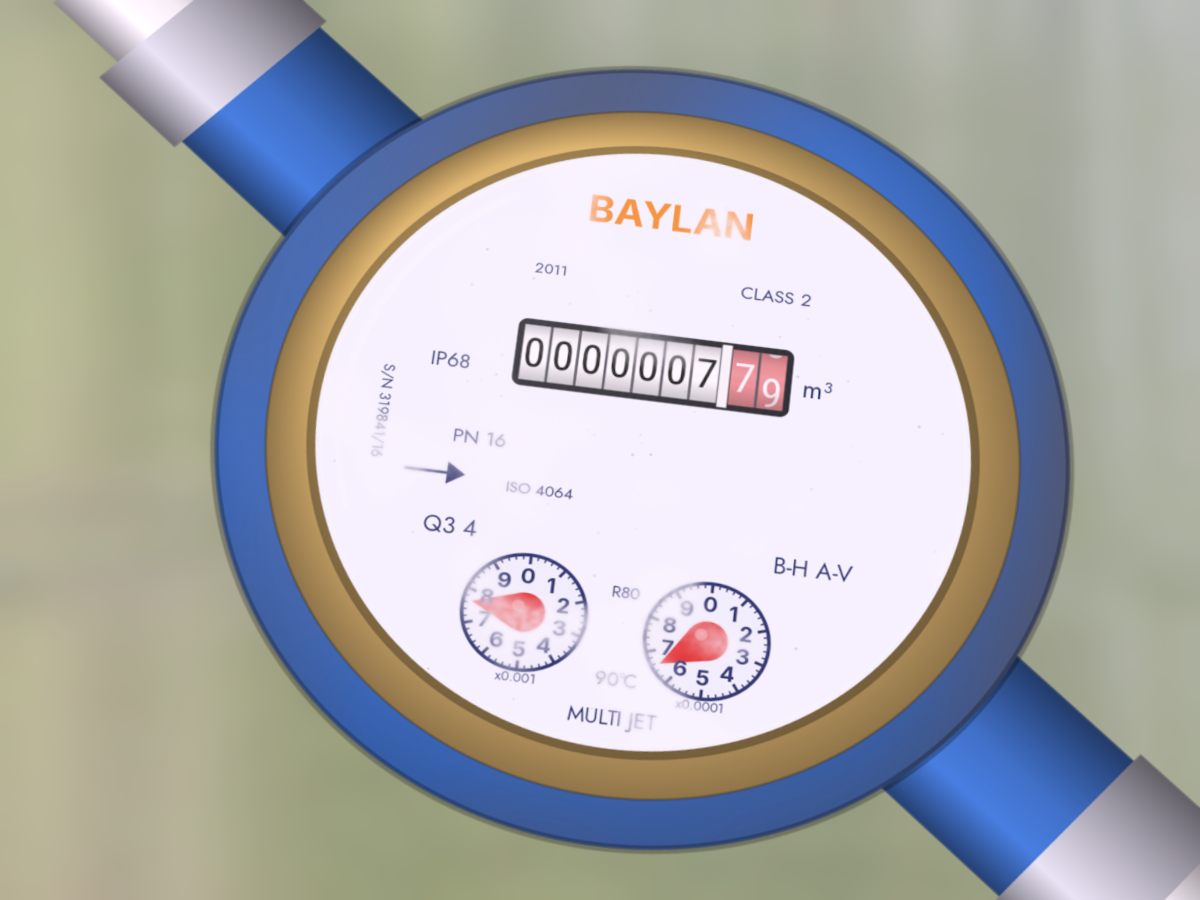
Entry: 7.7876; m³
